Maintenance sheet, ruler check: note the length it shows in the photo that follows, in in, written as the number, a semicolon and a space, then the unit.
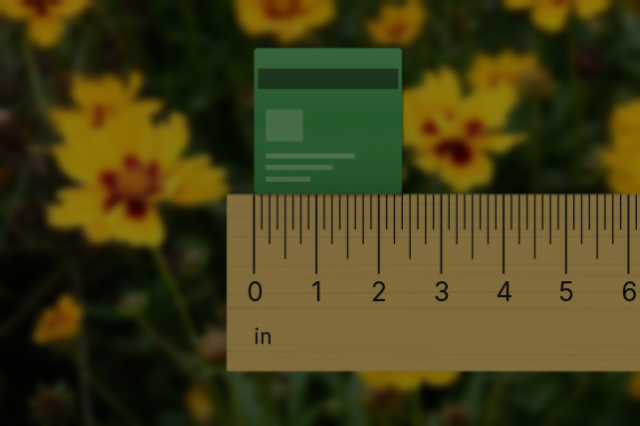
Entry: 2.375; in
